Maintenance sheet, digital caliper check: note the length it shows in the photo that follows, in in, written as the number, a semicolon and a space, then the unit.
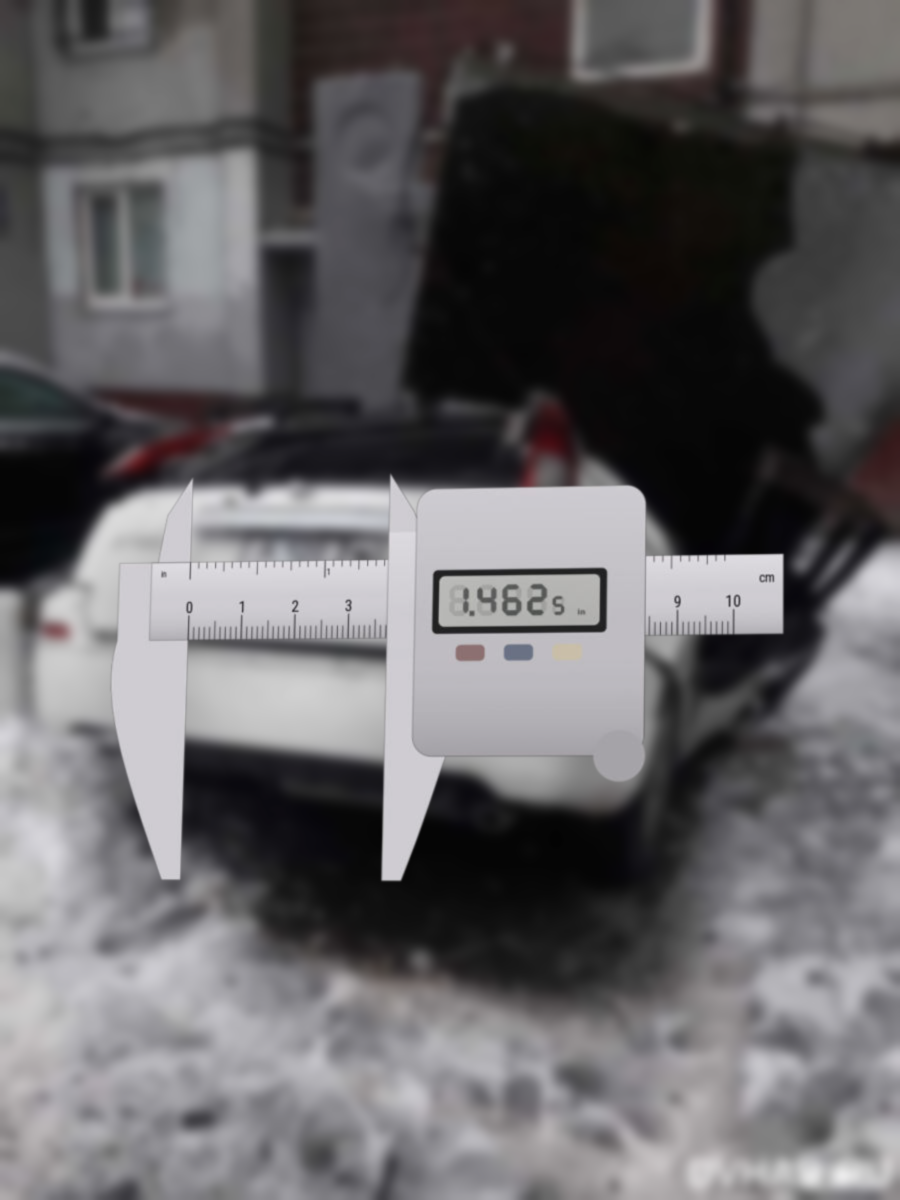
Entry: 1.4625; in
